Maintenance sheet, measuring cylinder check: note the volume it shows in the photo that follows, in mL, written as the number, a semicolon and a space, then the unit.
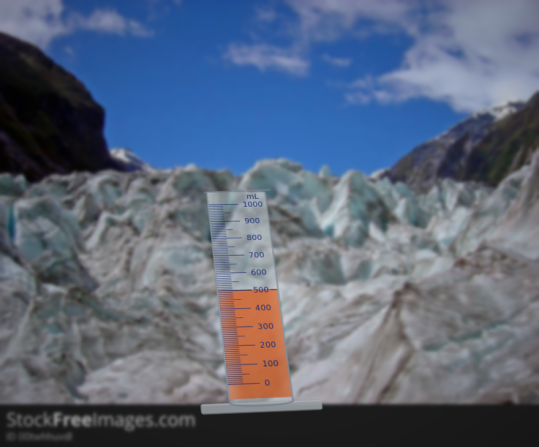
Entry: 500; mL
